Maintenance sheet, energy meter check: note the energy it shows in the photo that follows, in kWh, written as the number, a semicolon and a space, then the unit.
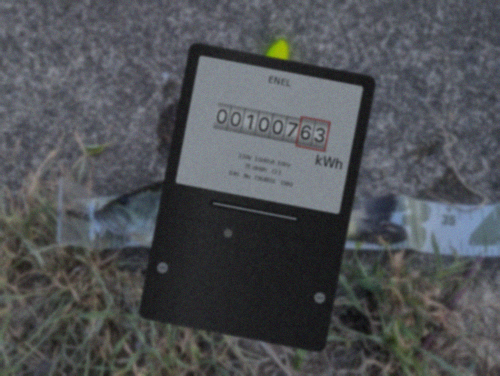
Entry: 1007.63; kWh
